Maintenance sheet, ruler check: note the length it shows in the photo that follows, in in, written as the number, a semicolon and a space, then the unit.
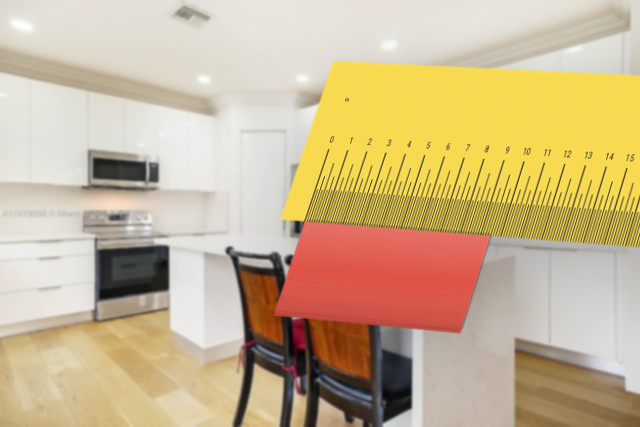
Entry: 9.5; in
